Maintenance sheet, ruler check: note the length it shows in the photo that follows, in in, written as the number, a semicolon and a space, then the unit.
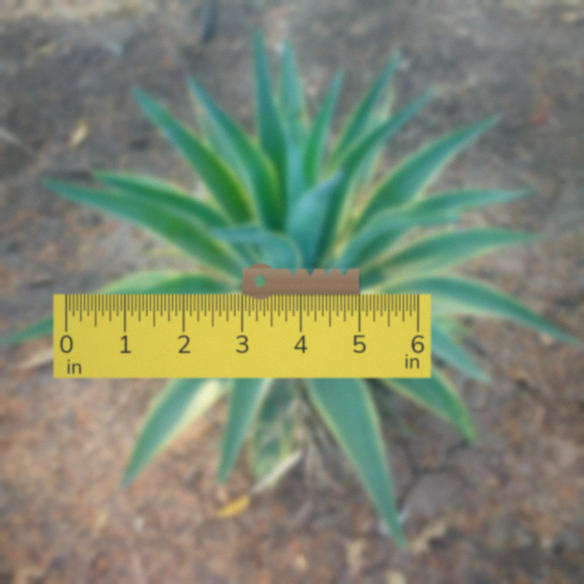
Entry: 2; in
